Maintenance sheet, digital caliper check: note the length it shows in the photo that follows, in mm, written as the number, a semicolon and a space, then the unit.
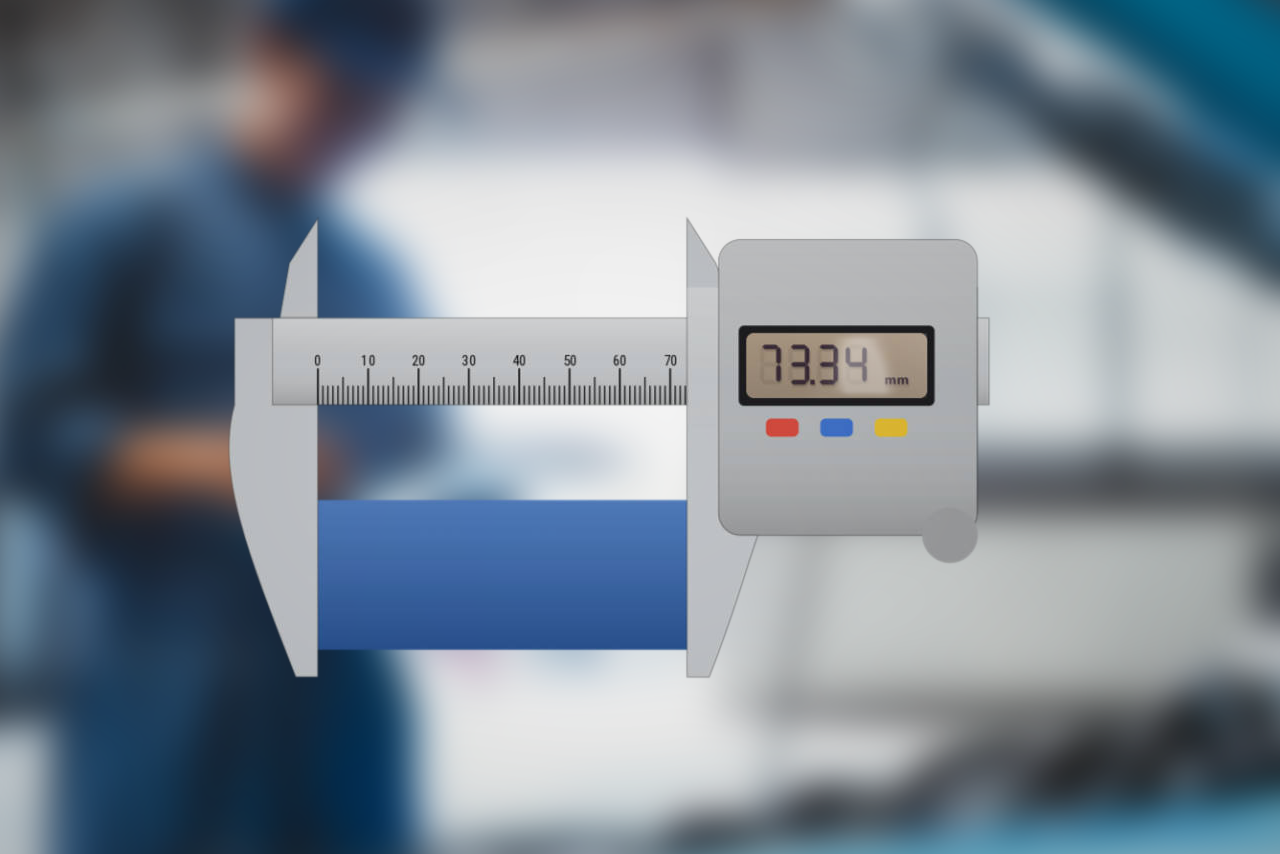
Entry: 73.34; mm
